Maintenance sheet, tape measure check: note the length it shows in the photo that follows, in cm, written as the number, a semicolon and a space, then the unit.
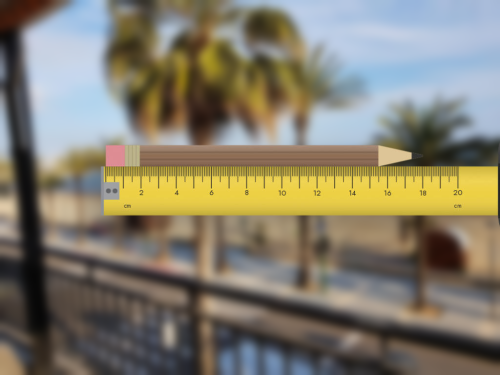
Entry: 18; cm
